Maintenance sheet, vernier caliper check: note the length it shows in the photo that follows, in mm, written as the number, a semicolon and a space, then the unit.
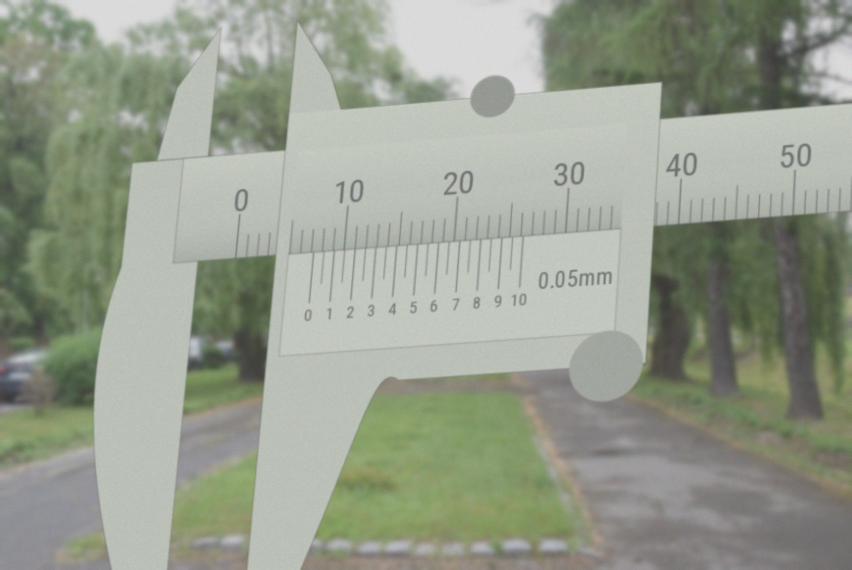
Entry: 7.2; mm
